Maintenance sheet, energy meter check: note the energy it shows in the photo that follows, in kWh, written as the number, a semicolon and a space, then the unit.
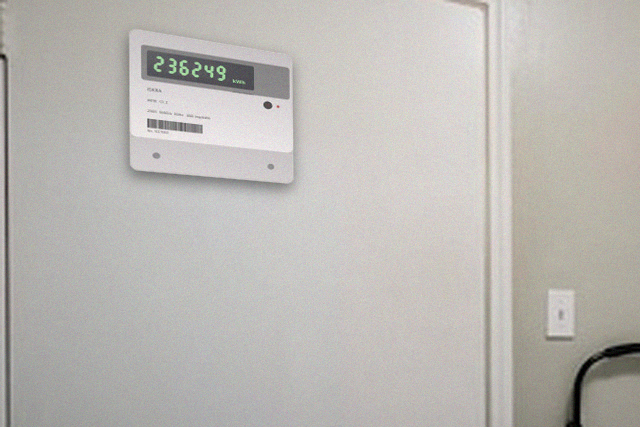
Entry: 236249; kWh
